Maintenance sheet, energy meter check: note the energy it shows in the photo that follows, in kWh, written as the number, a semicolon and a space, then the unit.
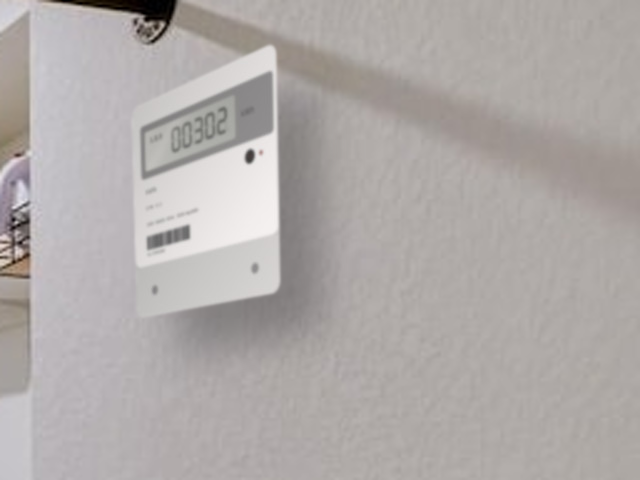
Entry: 302; kWh
